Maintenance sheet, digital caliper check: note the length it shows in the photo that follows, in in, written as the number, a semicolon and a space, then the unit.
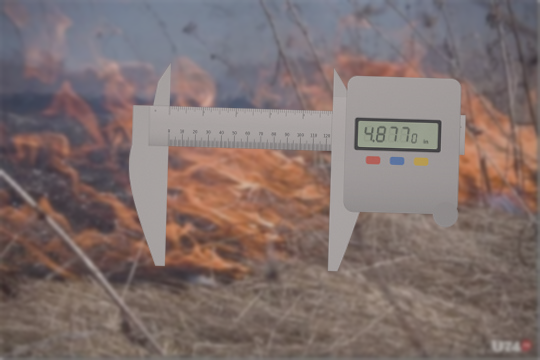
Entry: 4.8770; in
